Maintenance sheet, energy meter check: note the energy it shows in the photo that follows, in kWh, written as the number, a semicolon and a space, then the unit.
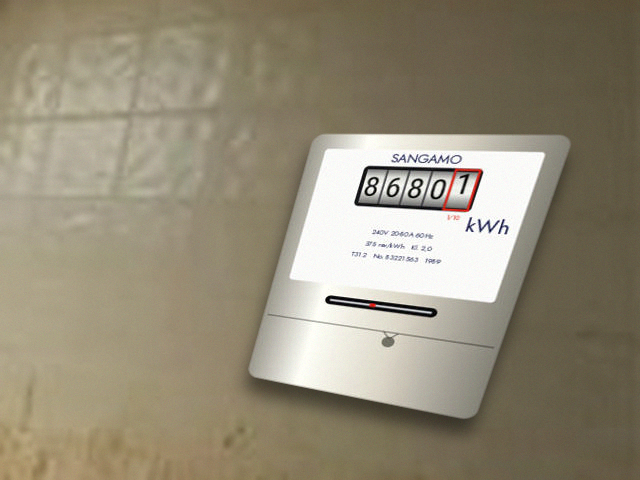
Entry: 8680.1; kWh
